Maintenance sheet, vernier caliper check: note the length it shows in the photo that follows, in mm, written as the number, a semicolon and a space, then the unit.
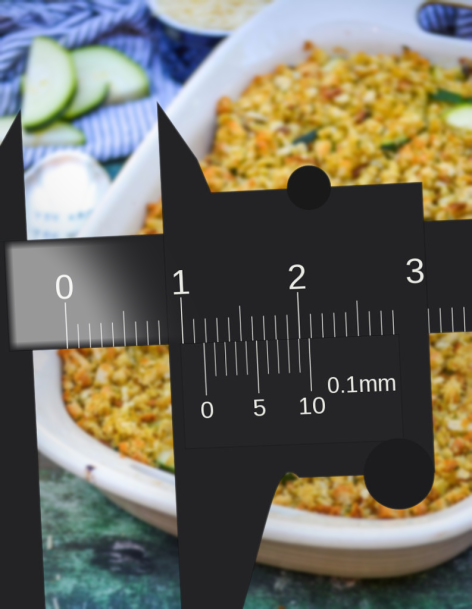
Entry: 11.8; mm
